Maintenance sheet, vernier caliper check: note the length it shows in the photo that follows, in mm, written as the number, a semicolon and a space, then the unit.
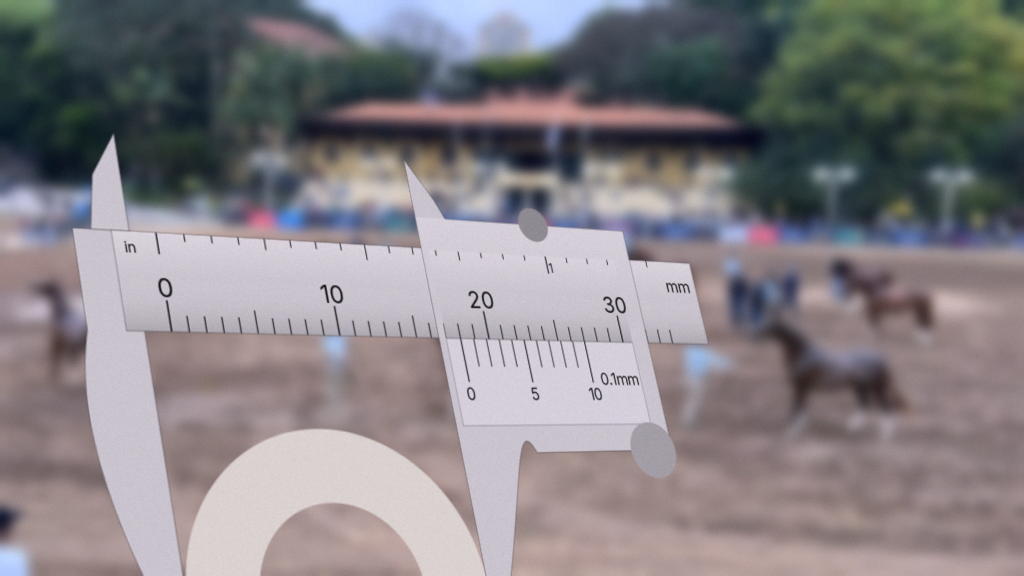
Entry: 18.0; mm
